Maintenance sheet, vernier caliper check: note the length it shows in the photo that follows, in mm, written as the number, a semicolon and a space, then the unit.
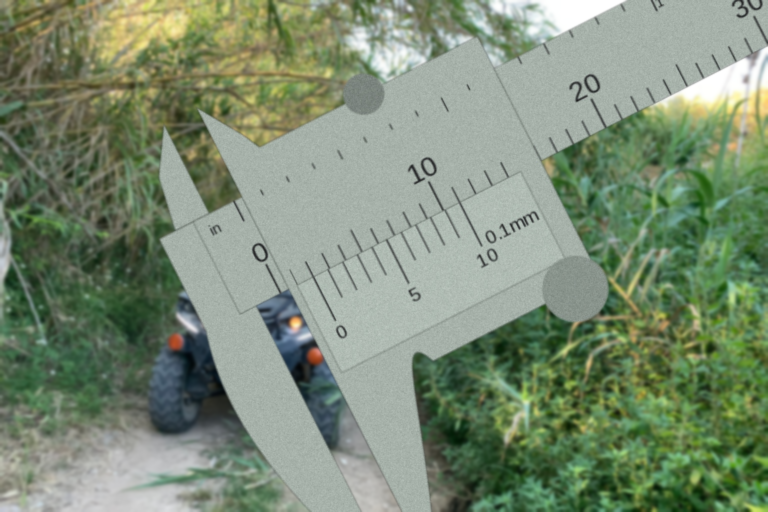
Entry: 2.0; mm
